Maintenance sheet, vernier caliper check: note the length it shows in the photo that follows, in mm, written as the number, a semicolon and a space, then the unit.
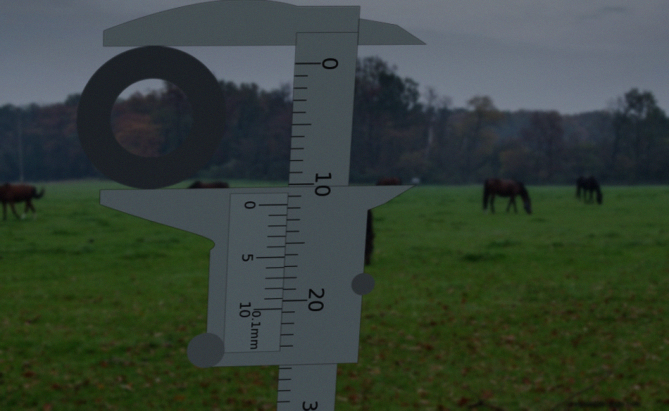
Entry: 11.7; mm
